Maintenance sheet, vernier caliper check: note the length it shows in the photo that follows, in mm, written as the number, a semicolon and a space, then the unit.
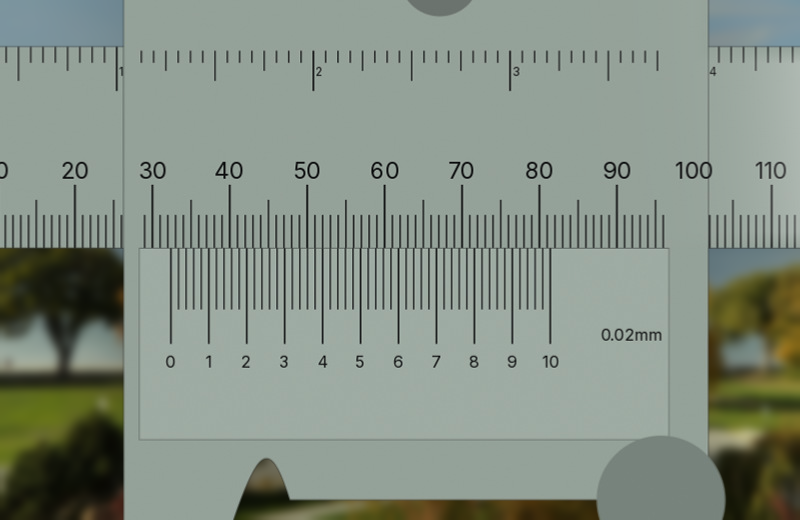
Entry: 32.4; mm
